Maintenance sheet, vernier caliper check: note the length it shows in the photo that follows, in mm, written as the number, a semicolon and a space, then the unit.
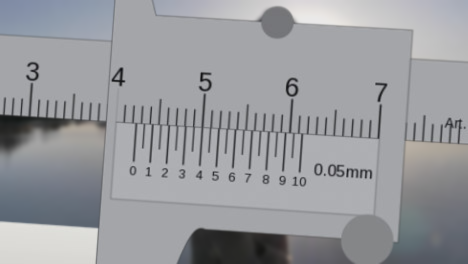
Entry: 42.4; mm
